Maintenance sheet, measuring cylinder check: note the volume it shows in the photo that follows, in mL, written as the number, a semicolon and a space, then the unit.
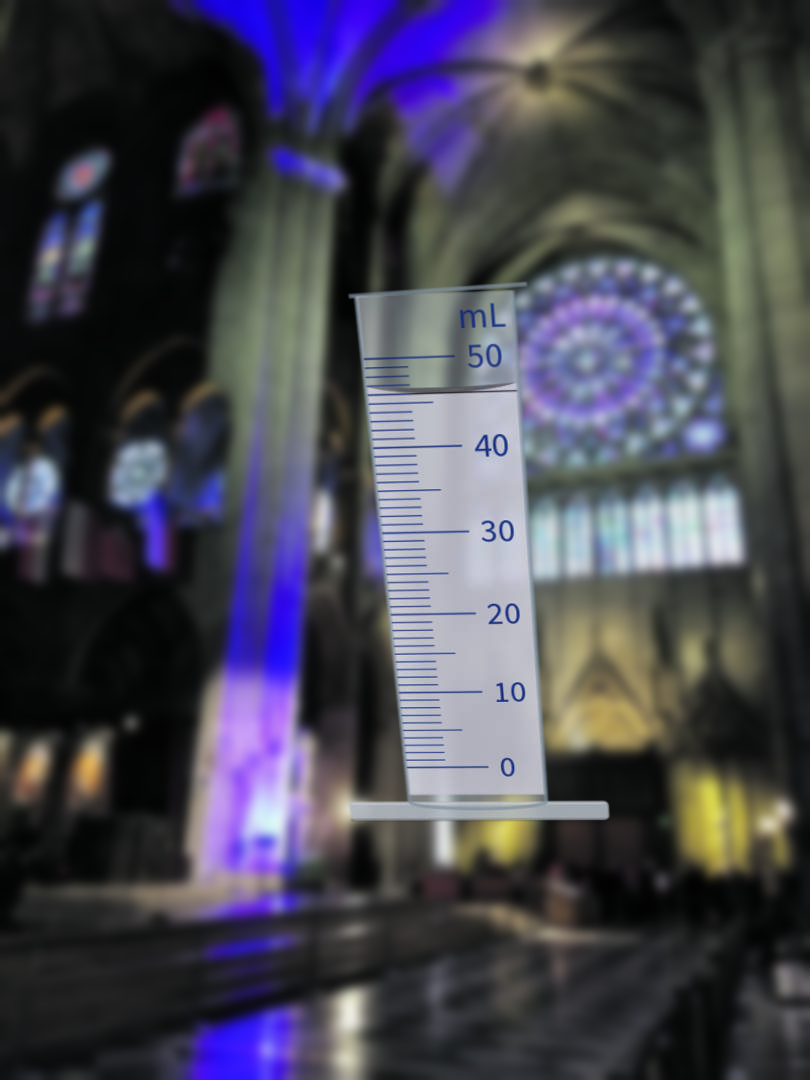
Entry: 46; mL
